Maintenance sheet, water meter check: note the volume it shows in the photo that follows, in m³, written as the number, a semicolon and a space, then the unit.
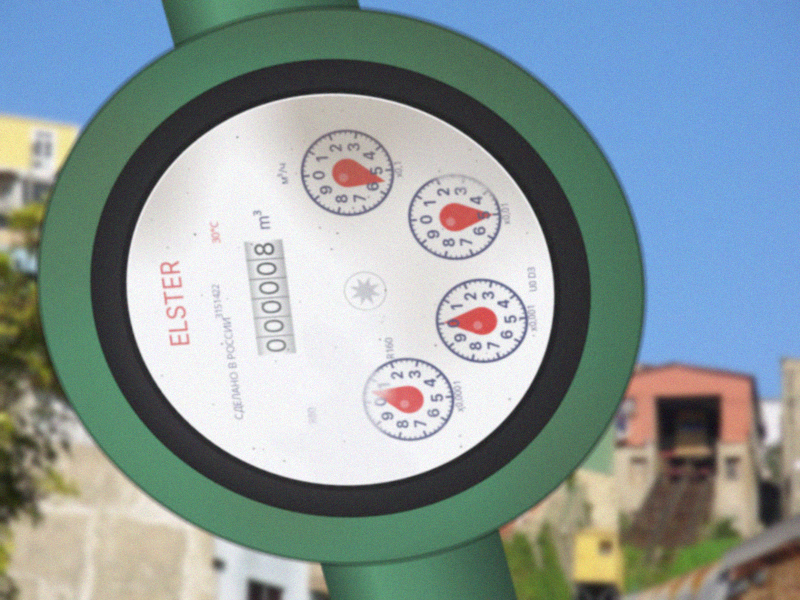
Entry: 8.5500; m³
